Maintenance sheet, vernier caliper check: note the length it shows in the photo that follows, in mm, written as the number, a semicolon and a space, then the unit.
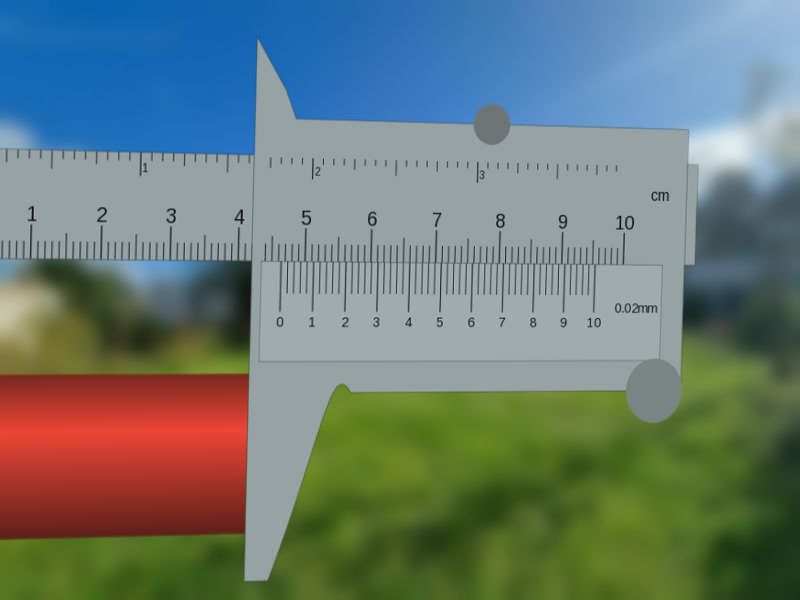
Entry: 46.4; mm
